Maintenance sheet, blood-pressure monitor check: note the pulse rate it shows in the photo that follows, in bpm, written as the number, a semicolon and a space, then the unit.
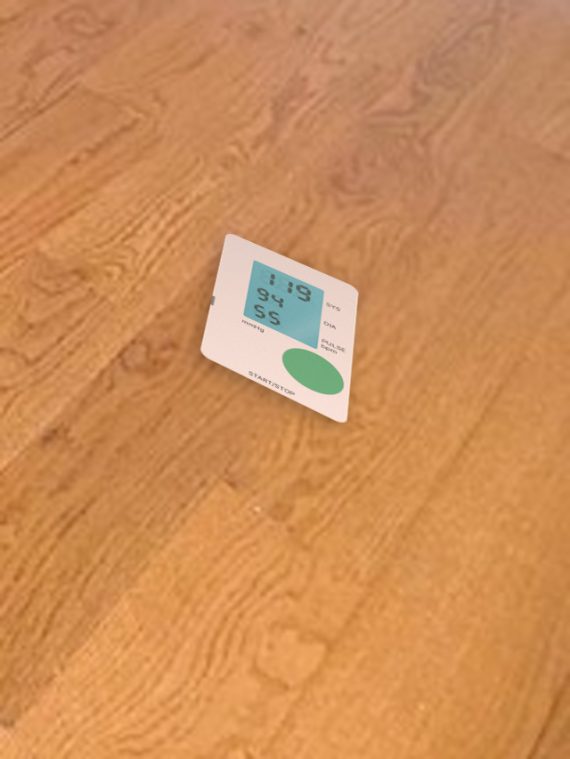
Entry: 55; bpm
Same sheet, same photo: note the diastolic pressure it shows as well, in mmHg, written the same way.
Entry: 94; mmHg
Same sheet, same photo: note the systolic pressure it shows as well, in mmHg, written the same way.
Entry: 119; mmHg
